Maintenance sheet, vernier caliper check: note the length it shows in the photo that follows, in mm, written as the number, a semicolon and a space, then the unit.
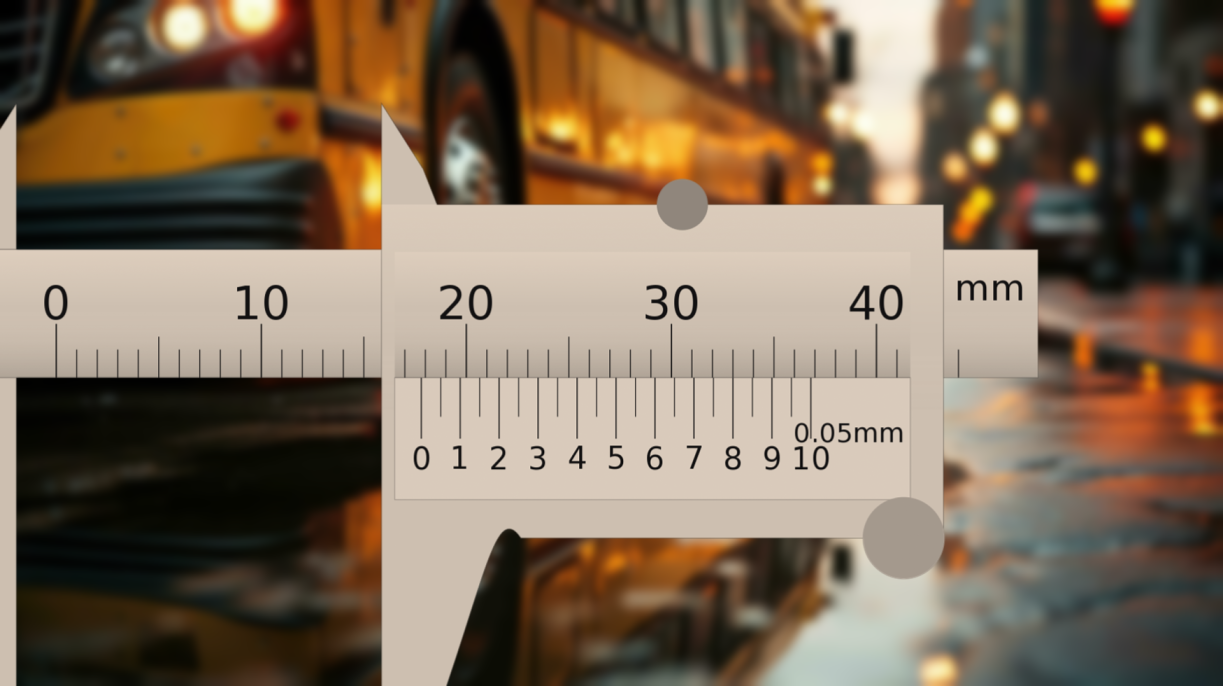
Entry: 17.8; mm
